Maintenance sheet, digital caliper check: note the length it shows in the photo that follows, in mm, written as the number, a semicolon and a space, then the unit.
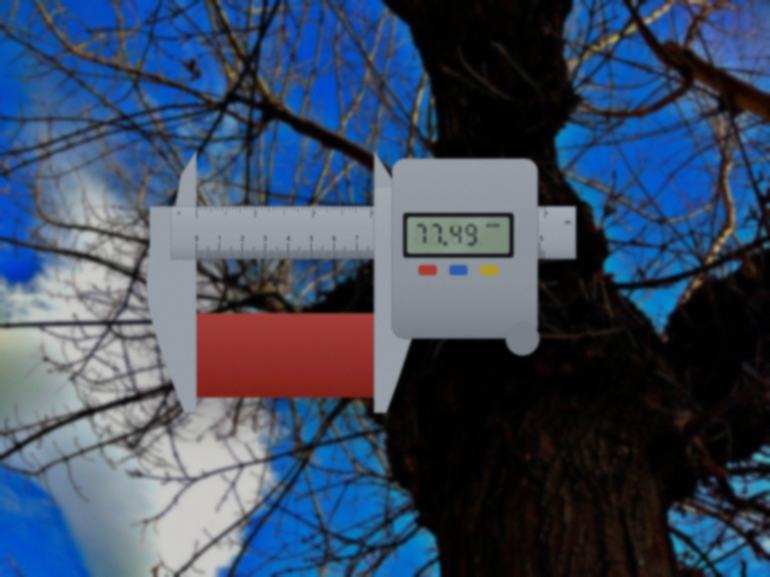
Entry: 77.49; mm
